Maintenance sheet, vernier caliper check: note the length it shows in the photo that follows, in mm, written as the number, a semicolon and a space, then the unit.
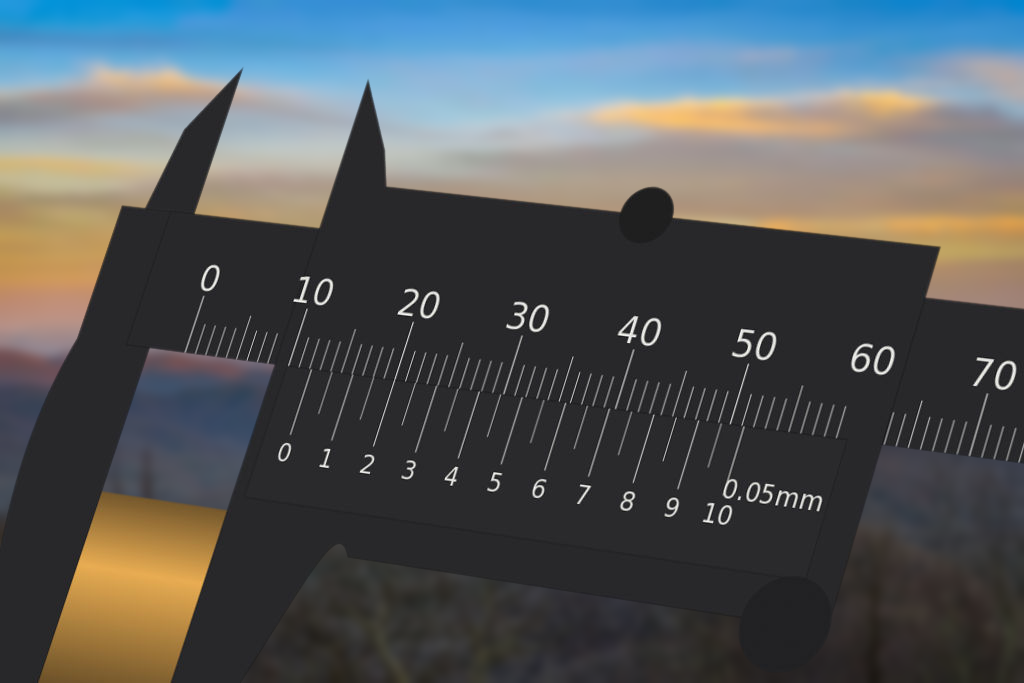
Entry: 12.2; mm
